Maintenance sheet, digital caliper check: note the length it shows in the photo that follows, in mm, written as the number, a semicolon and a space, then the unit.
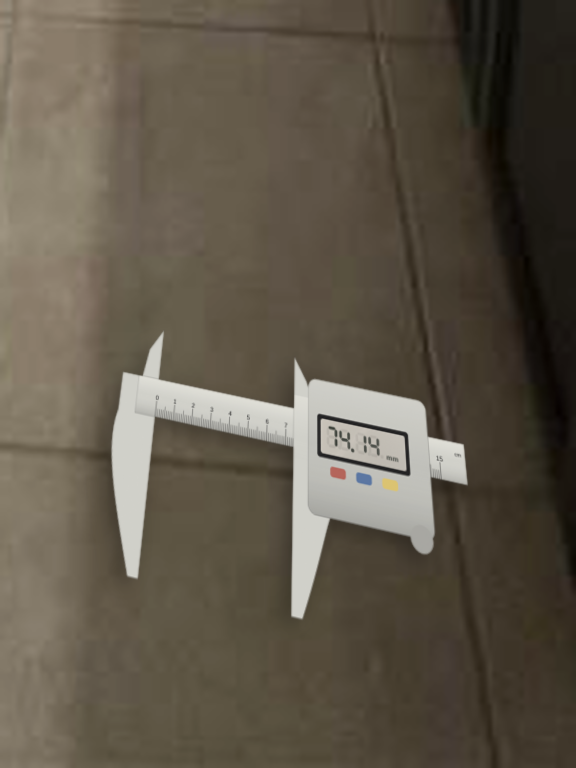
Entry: 74.14; mm
